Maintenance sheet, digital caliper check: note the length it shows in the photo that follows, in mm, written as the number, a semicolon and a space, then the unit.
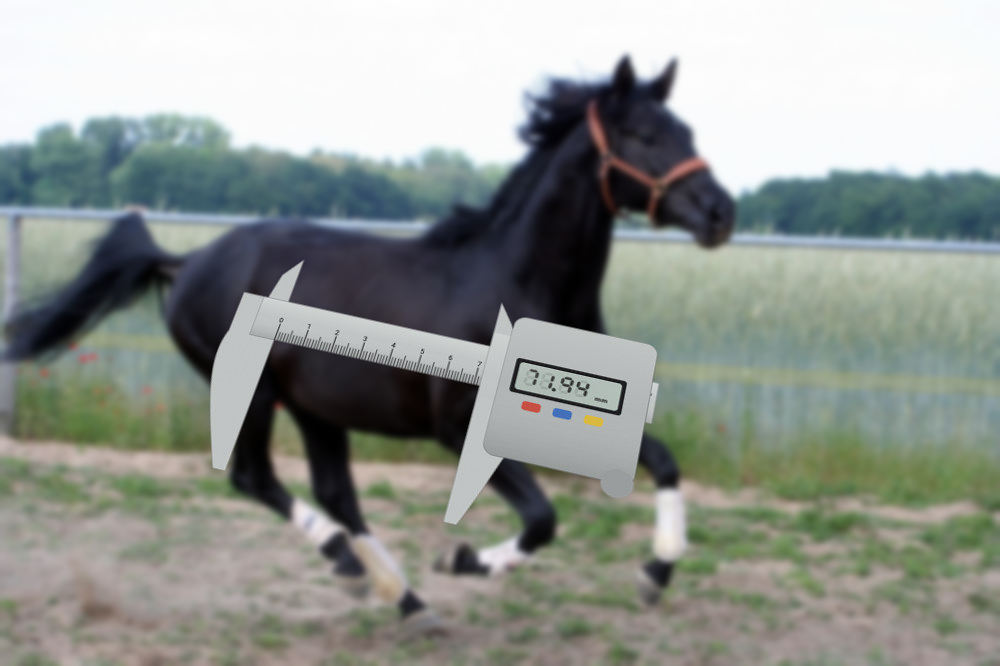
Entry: 71.94; mm
